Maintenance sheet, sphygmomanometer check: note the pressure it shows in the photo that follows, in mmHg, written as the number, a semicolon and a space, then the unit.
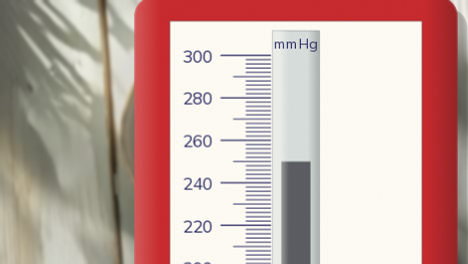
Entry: 250; mmHg
